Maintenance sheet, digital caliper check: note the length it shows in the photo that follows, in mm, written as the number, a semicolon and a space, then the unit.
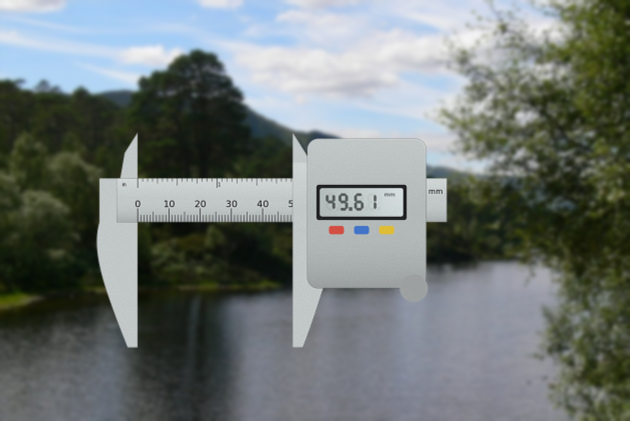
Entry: 49.61; mm
